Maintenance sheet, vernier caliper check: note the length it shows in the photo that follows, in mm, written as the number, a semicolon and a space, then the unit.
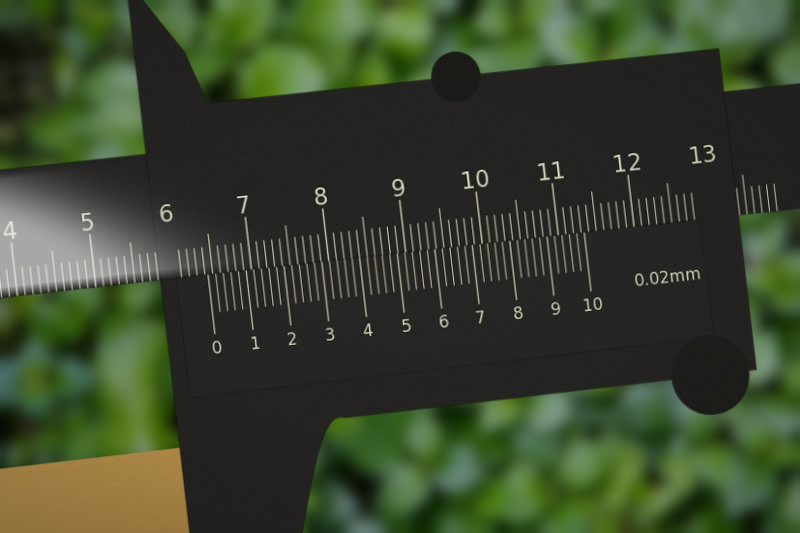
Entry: 64.4; mm
